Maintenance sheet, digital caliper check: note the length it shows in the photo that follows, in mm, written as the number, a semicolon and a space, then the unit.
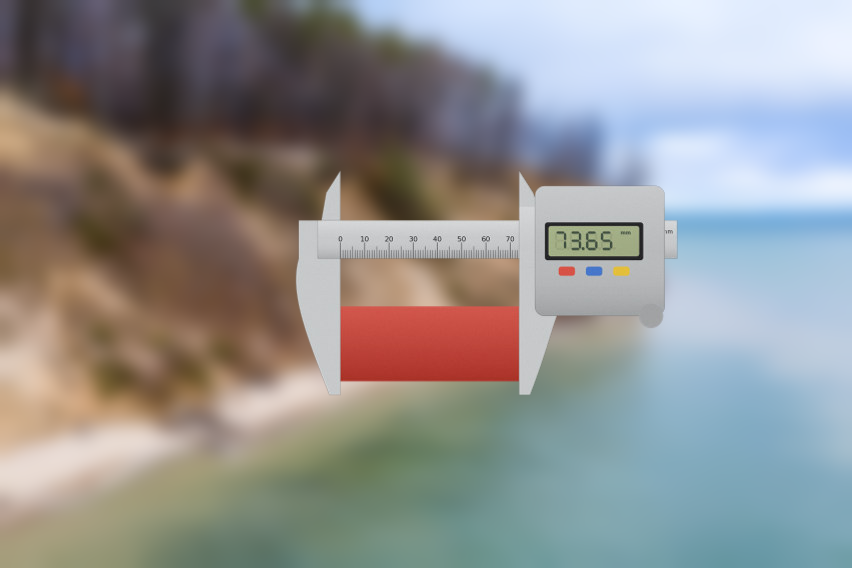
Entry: 73.65; mm
